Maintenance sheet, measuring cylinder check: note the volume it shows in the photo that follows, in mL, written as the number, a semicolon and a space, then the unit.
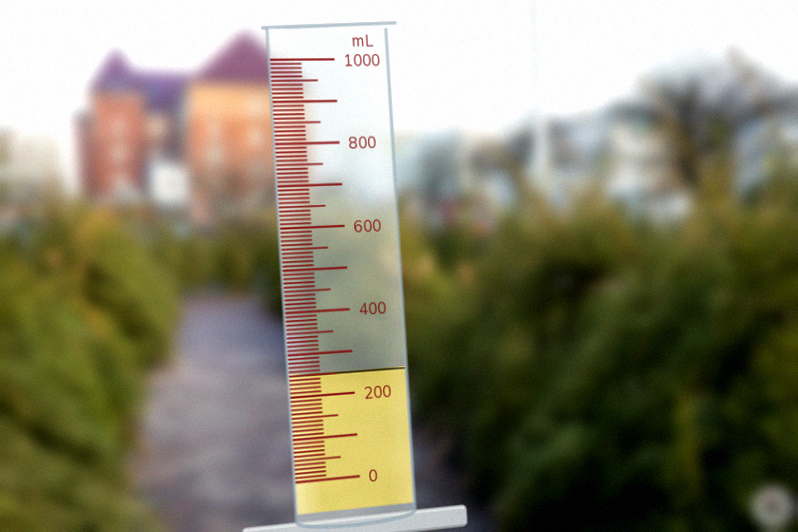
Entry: 250; mL
